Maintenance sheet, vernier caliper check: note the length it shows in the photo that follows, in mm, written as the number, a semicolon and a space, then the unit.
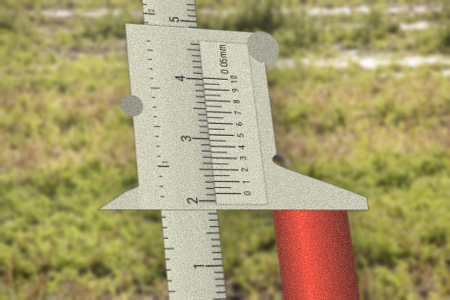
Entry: 21.2; mm
